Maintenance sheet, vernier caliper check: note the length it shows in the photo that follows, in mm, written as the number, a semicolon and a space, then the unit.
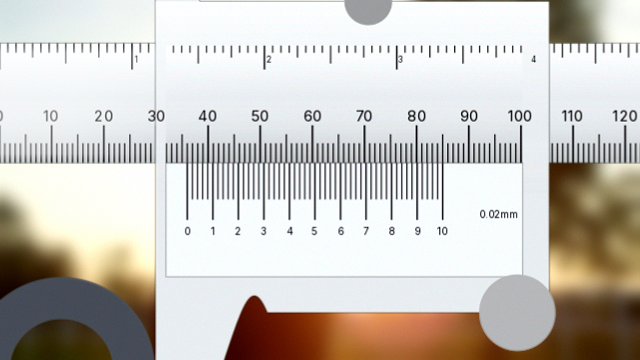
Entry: 36.0; mm
